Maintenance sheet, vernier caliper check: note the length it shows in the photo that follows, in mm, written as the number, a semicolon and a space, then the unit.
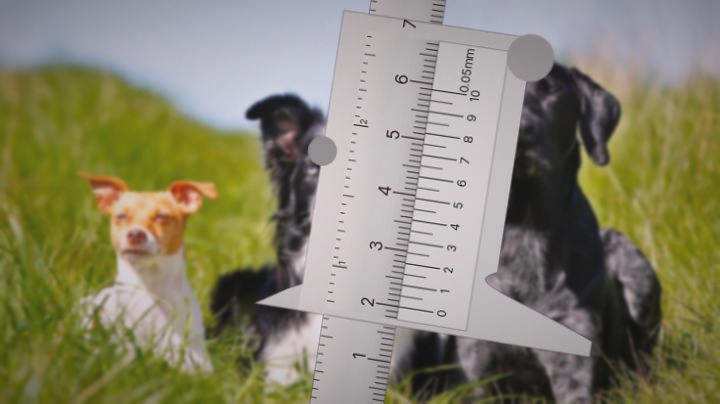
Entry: 20.0; mm
